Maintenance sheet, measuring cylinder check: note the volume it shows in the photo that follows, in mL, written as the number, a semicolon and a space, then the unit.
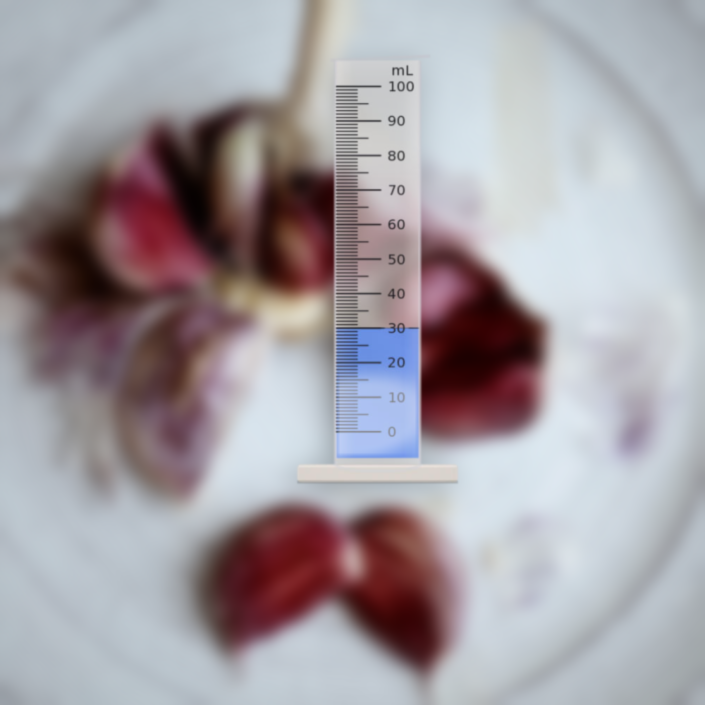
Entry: 30; mL
